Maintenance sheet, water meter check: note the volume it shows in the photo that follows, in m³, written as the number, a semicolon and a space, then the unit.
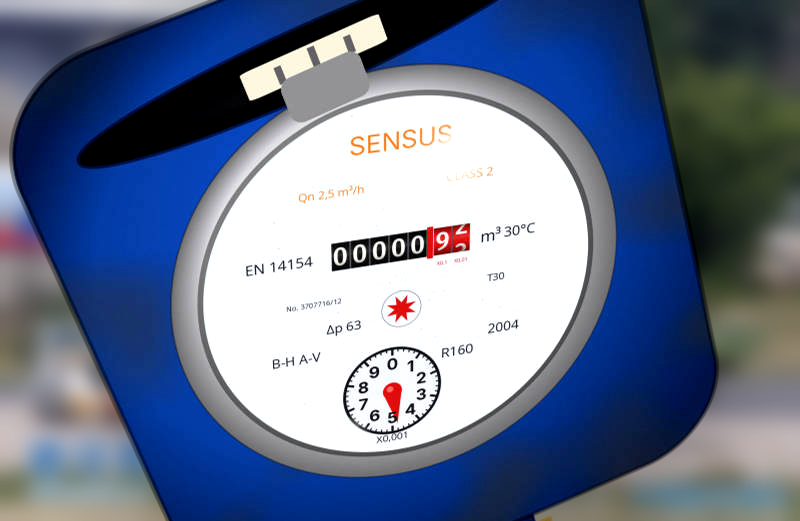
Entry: 0.924; m³
